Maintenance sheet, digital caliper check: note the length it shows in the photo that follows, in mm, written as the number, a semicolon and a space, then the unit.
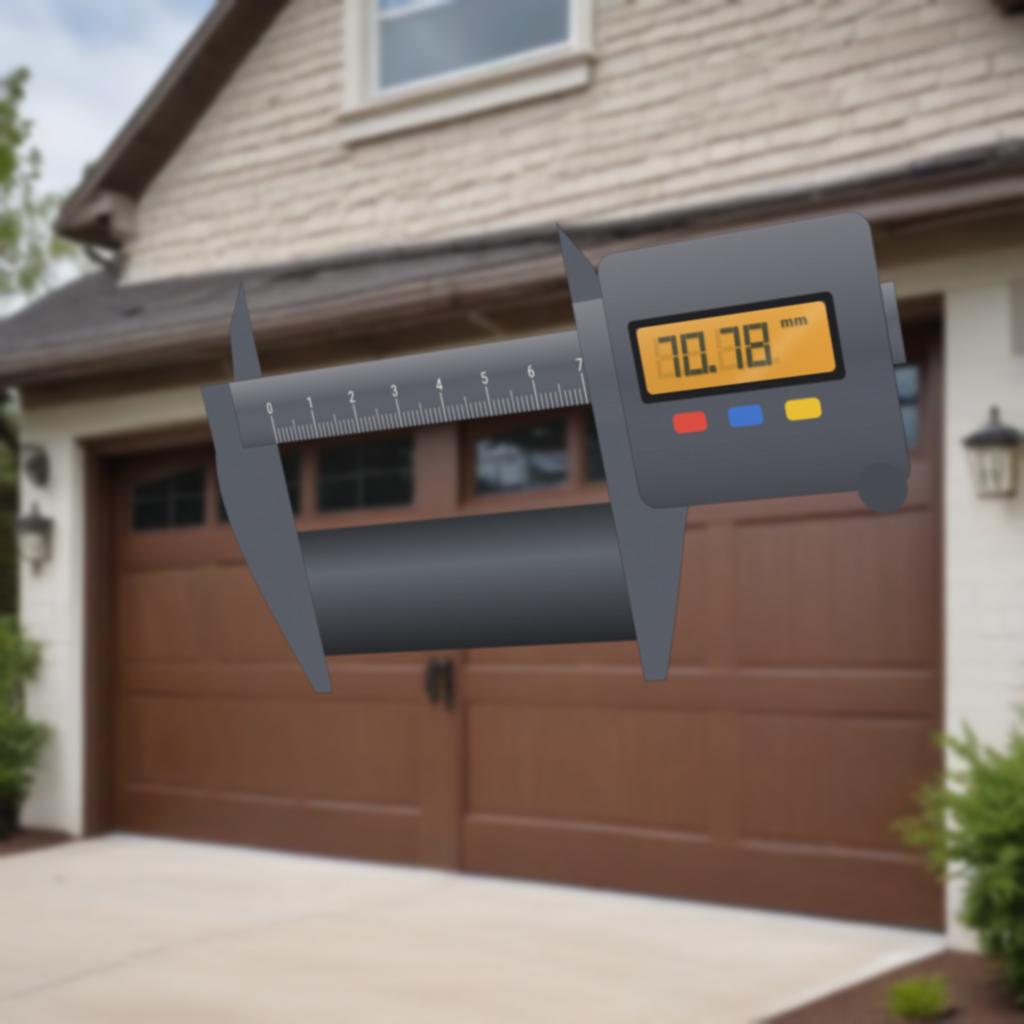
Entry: 70.78; mm
